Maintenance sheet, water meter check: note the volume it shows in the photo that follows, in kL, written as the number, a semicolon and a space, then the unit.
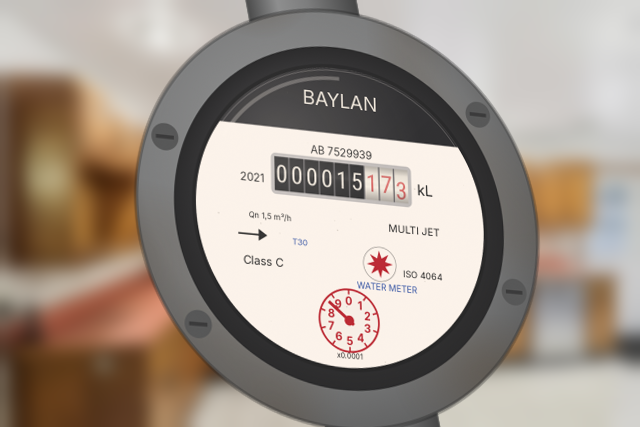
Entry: 15.1728; kL
